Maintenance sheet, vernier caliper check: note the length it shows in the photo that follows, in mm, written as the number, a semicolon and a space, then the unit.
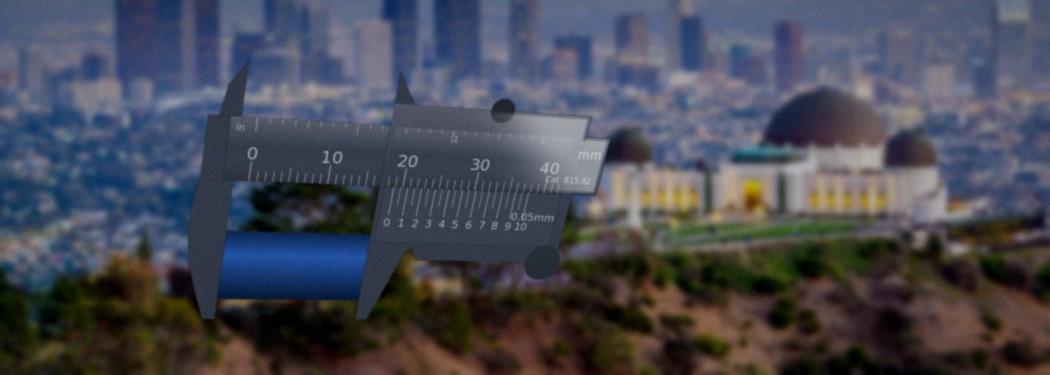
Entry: 18.8; mm
